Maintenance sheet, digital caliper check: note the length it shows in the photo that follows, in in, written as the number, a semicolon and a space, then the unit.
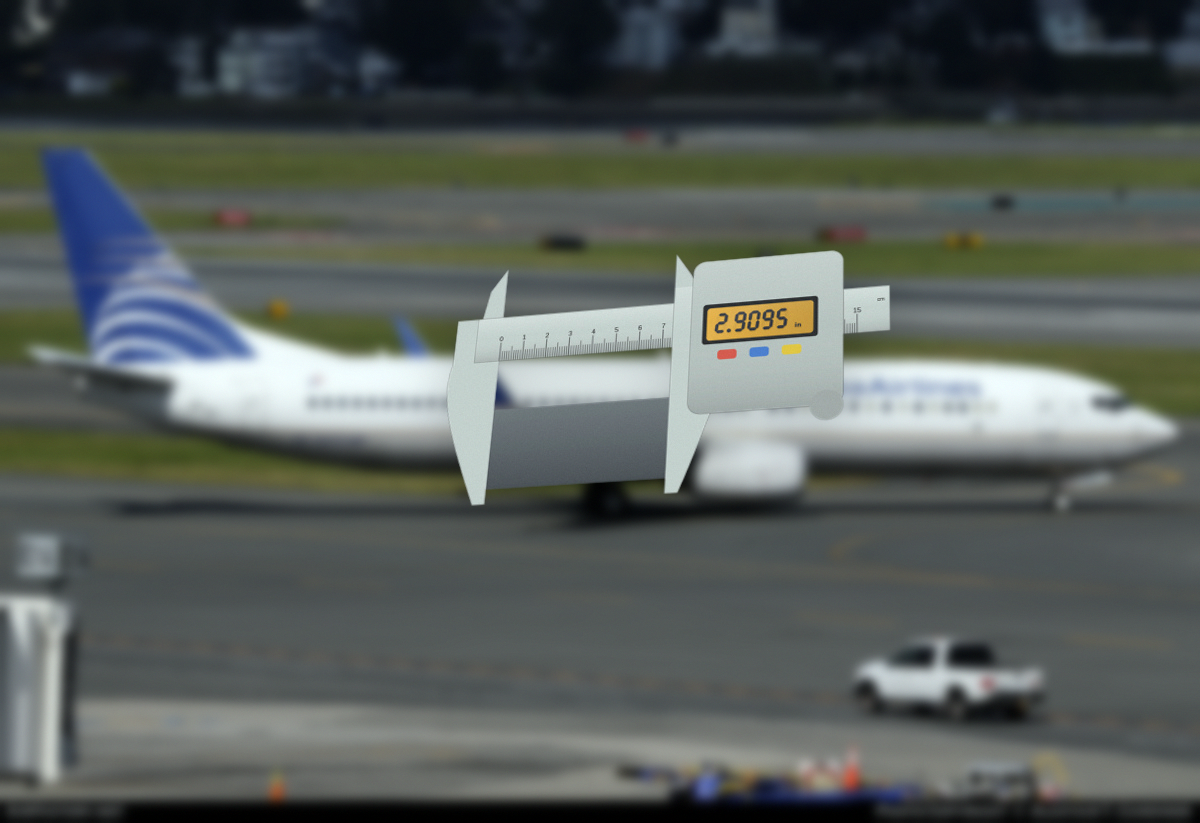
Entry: 2.9095; in
